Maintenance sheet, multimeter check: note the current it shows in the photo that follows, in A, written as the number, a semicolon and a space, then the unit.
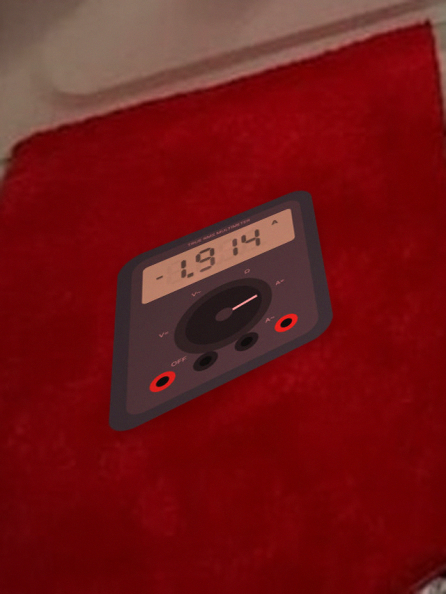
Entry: -1.914; A
